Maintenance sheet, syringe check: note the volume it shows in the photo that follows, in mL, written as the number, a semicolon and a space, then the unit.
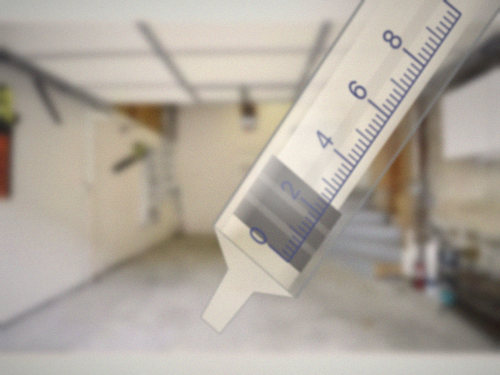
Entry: 0; mL
